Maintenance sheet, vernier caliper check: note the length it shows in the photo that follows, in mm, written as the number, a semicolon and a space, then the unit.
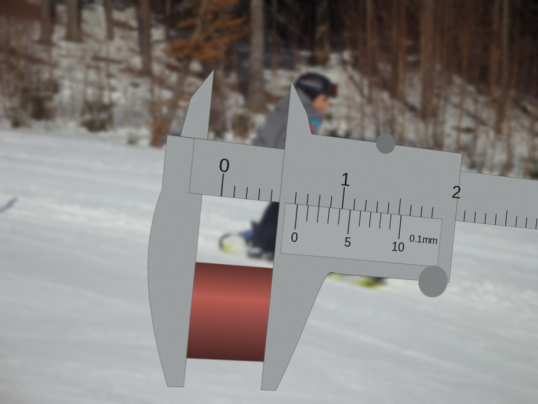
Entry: 6.2; mm
